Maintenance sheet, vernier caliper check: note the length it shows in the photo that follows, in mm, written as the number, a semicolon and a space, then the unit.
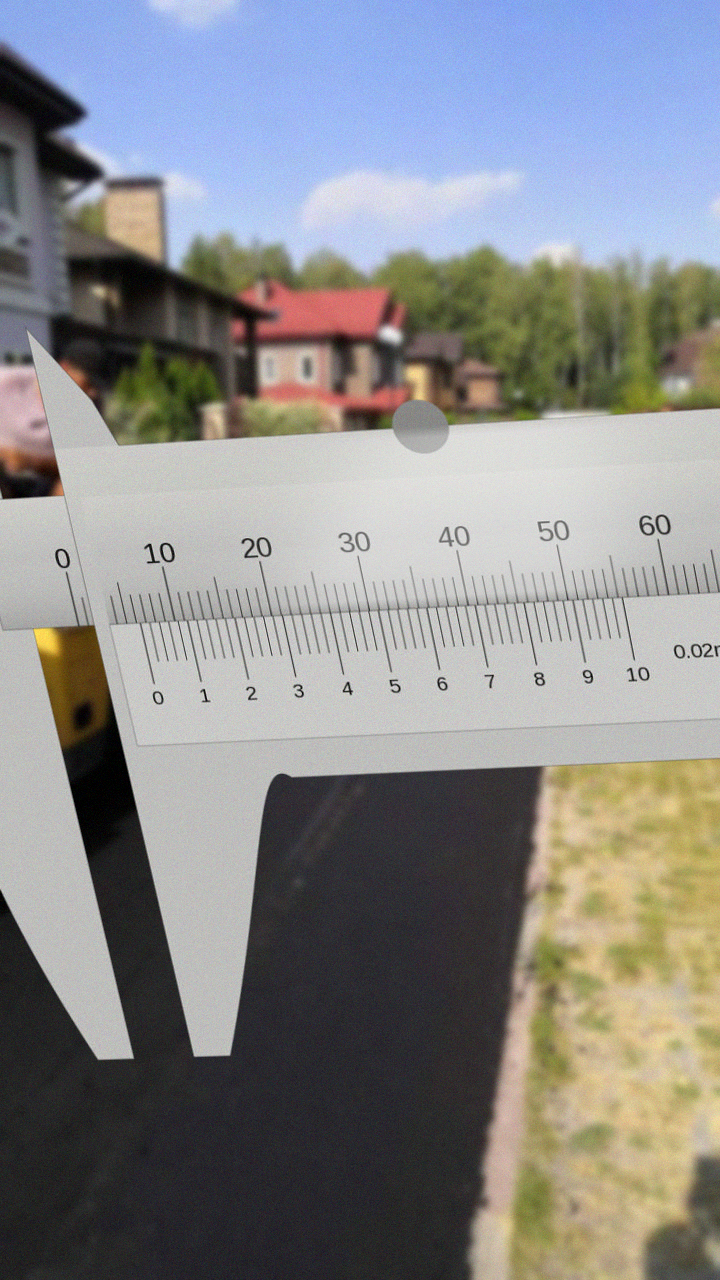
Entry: 6.4; mm
